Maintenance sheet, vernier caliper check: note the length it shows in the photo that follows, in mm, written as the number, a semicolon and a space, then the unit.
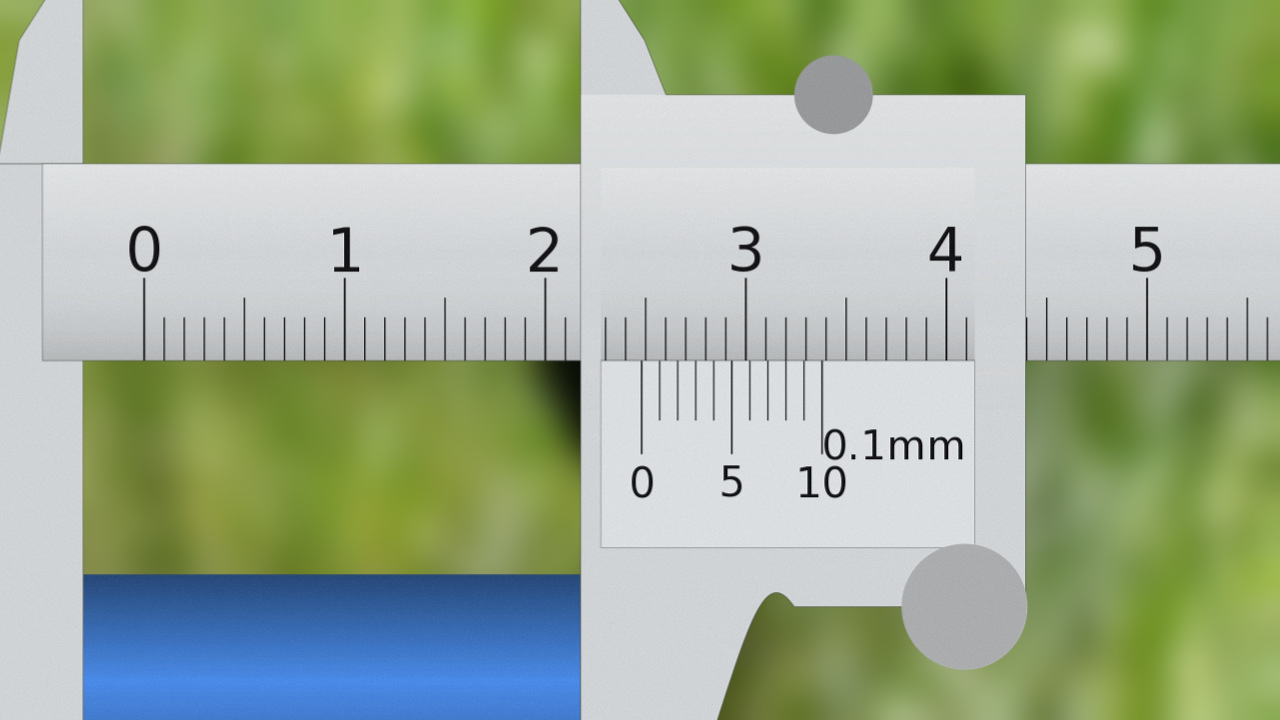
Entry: 24.8; mm
